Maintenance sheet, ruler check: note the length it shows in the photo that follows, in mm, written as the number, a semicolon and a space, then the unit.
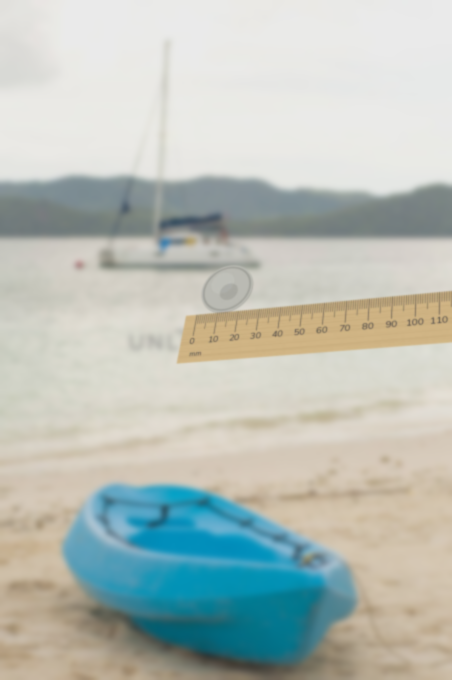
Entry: 25; mm
